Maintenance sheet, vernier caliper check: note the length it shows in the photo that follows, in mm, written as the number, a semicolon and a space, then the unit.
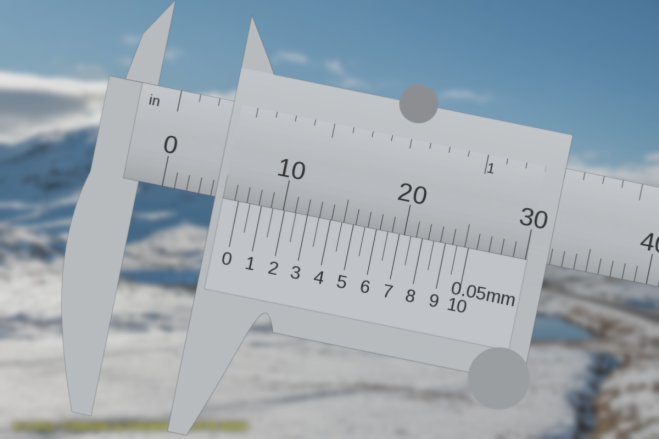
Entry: 6.3; mm
